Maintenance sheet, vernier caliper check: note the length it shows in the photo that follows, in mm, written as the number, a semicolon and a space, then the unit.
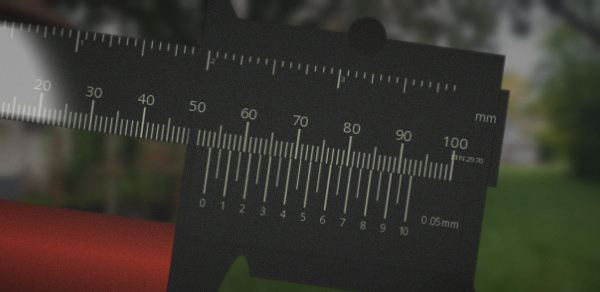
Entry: 53.5; mm
